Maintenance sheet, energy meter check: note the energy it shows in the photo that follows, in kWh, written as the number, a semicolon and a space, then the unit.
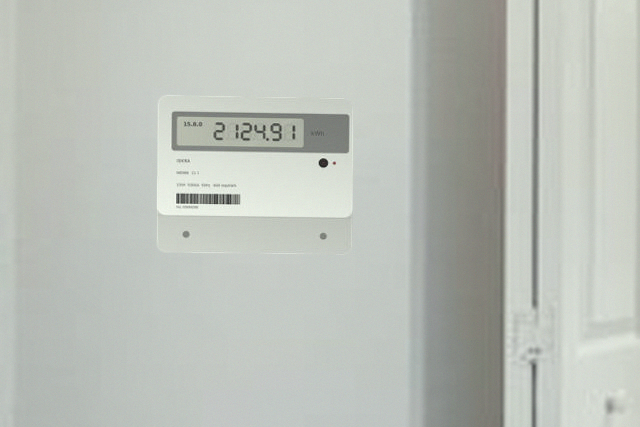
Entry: 2124.91; kWh
